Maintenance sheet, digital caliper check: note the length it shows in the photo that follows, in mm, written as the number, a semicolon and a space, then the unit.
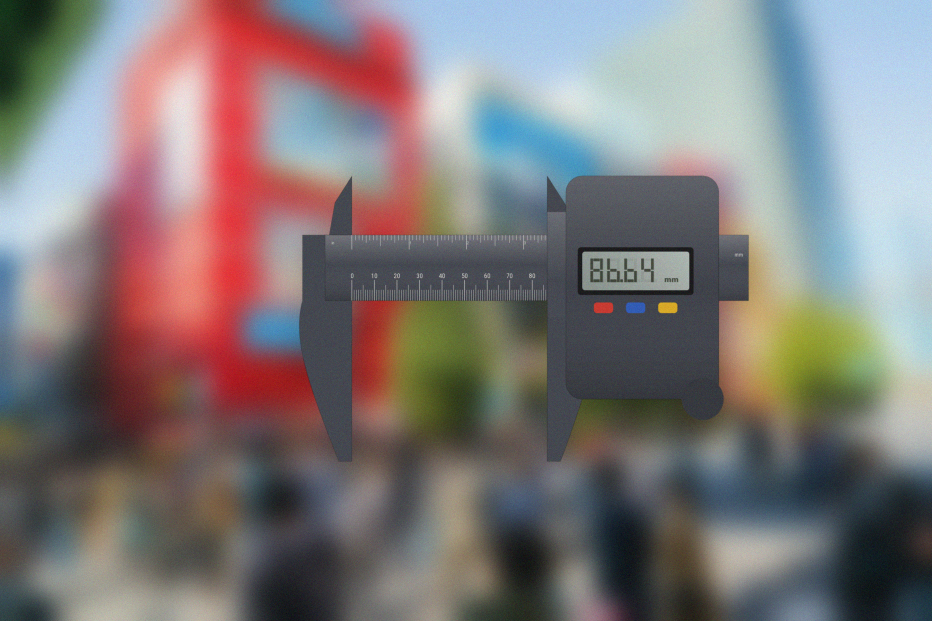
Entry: 86.64; mm
